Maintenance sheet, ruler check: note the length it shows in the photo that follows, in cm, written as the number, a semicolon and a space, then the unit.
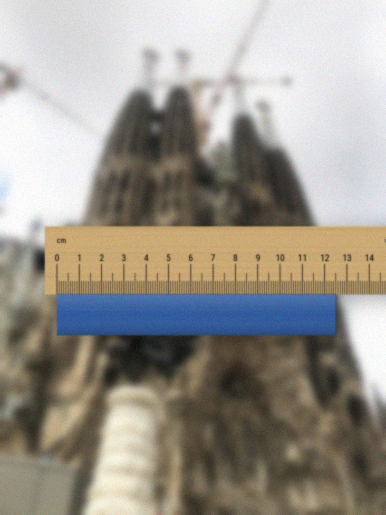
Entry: 12.5; cm
